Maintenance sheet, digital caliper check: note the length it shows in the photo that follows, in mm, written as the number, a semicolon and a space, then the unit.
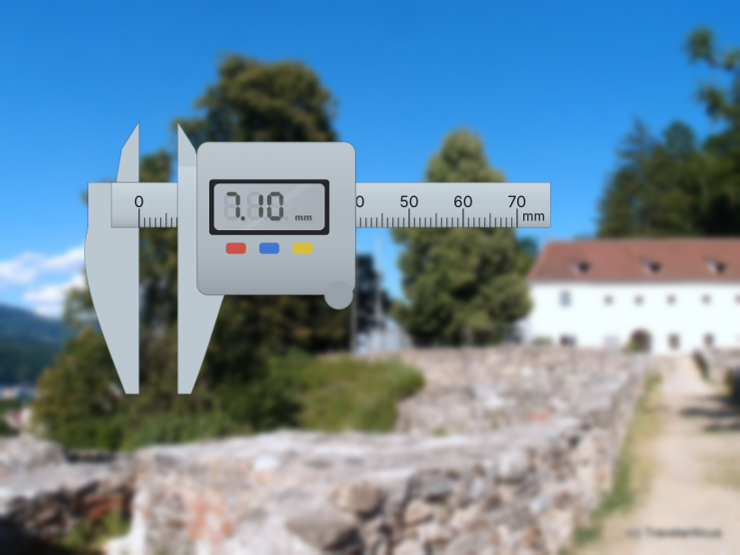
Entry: 7.10; mm
